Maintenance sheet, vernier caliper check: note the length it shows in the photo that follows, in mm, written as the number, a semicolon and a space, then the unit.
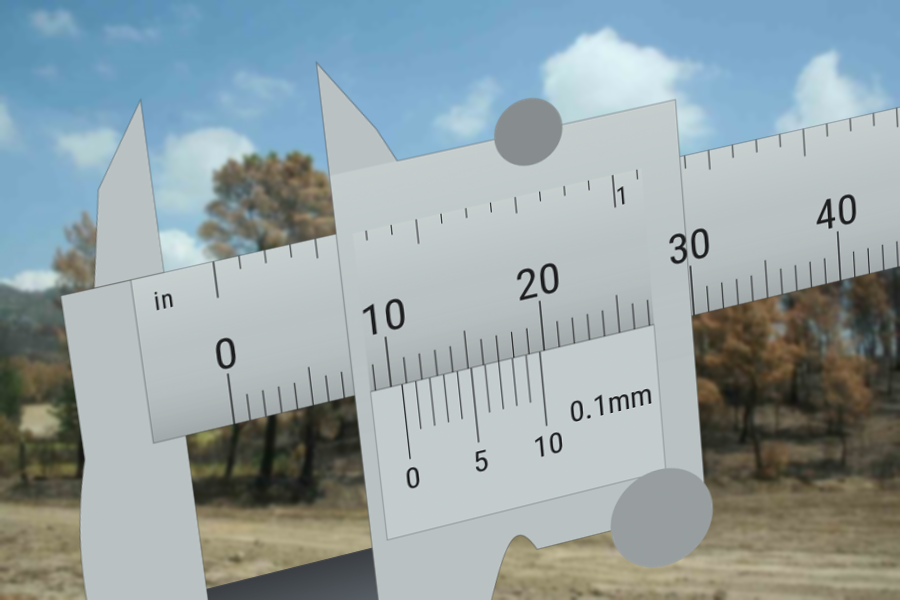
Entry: 10.7; mm
